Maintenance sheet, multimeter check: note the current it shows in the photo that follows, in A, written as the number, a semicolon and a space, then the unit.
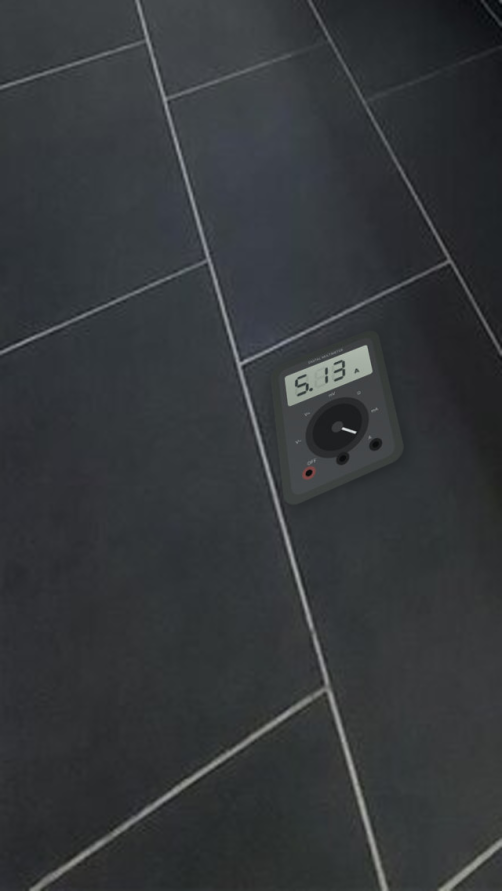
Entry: 5.13; A
